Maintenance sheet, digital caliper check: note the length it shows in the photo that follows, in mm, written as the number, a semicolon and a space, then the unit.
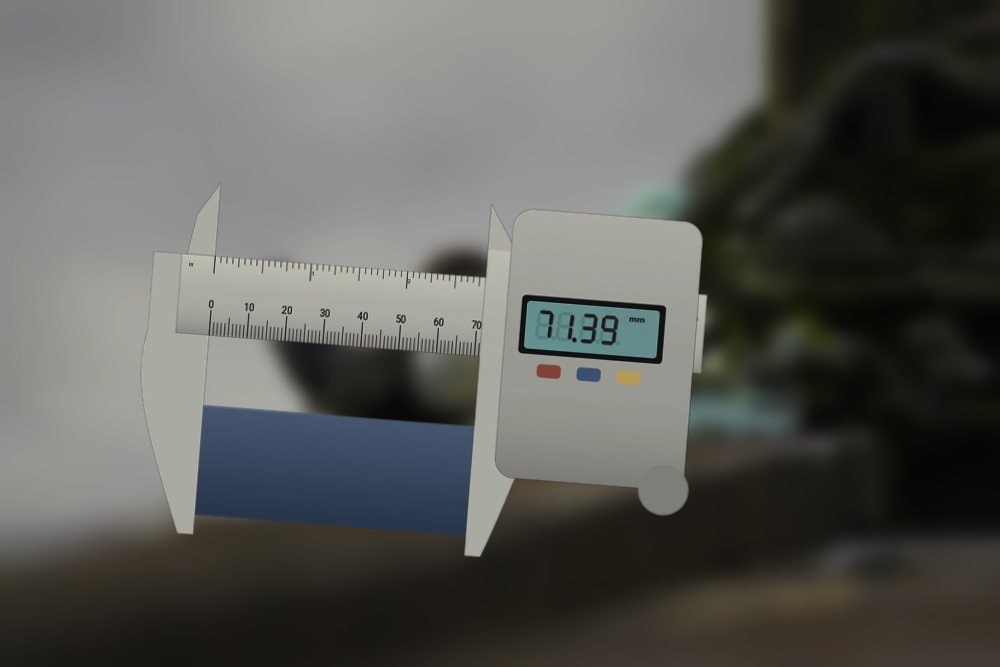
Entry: 71.39; mm
